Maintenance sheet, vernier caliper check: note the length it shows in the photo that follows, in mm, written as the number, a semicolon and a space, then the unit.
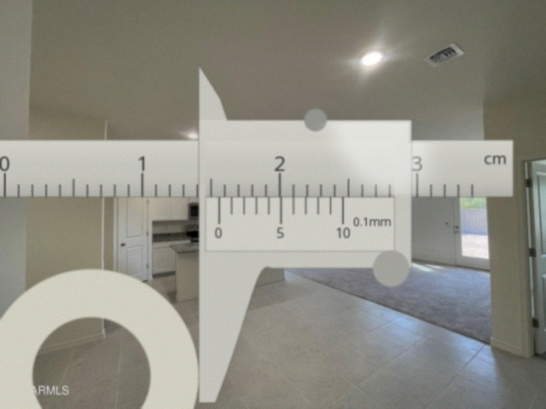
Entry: 15.6; mm
